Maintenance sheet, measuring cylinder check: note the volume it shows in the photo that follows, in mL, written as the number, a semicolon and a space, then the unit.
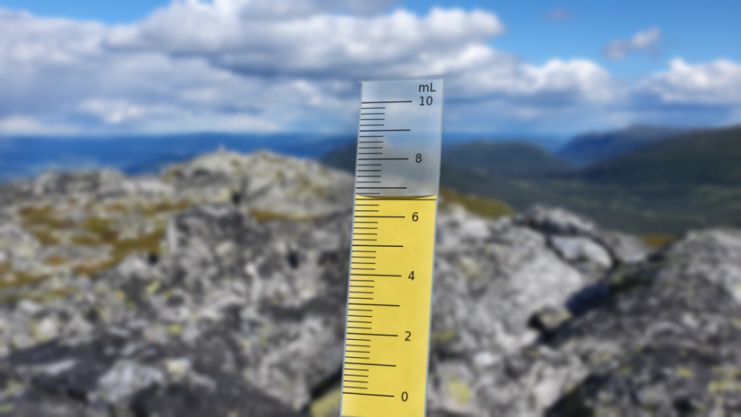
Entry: 6.6; mL
